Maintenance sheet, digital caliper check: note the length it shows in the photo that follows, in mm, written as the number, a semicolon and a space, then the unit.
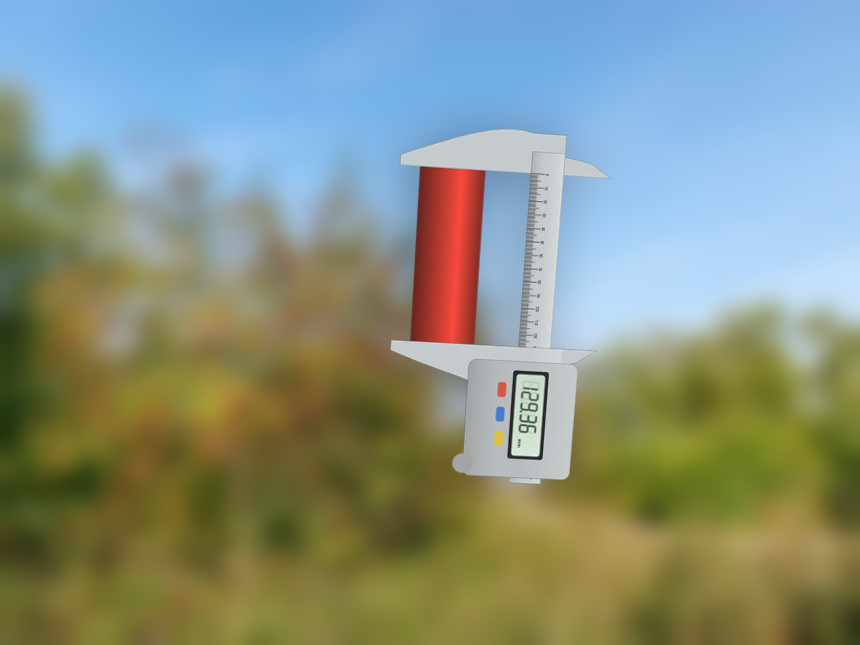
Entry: 129.36; mm
